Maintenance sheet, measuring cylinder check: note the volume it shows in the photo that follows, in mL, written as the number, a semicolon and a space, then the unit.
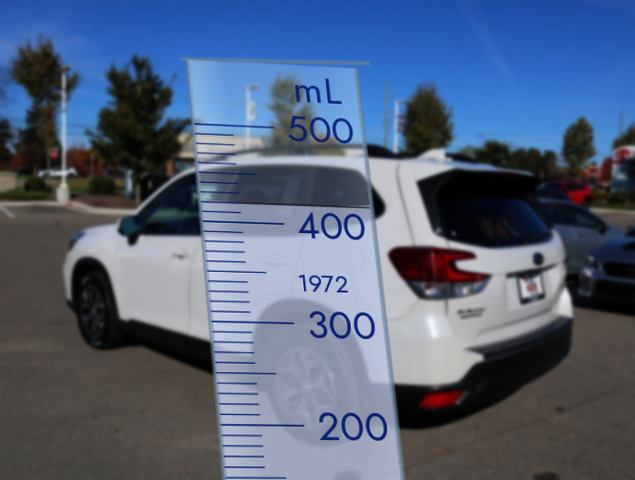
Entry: 420; mL
